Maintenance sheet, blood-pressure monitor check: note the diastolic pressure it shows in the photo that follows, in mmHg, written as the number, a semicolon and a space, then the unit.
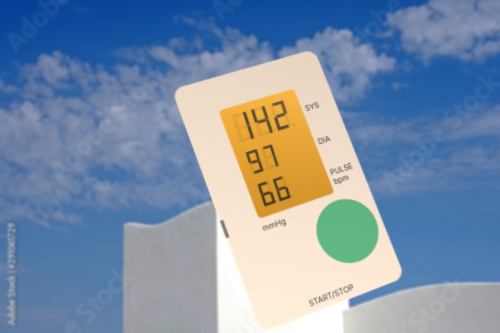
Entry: 97; mmHg
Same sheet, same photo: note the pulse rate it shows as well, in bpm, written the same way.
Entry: 66; bpm
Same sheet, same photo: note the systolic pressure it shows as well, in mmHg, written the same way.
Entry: 142; mmHg
